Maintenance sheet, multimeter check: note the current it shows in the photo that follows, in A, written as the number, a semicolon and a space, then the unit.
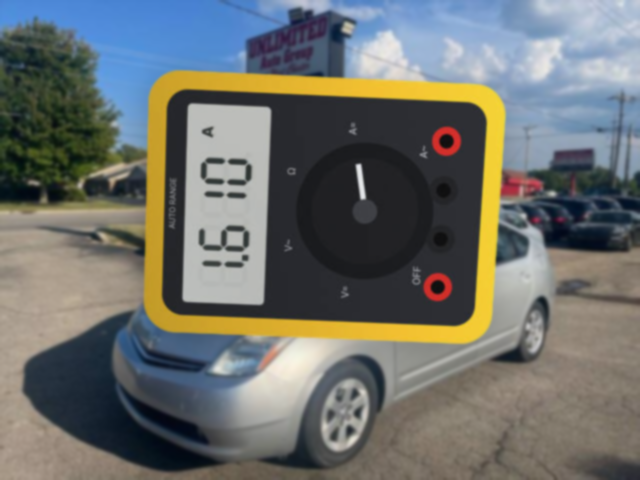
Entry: 1.610; A
